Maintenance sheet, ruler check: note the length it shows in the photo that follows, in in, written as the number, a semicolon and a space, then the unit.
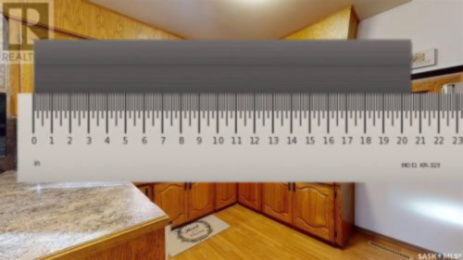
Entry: 20.5; in
